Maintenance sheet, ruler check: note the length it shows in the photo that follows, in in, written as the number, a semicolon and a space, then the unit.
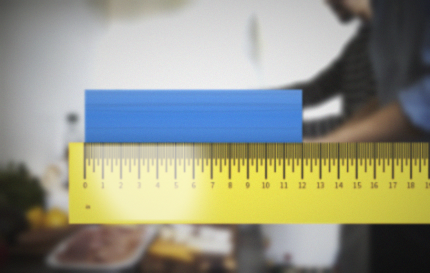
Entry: 12; in
